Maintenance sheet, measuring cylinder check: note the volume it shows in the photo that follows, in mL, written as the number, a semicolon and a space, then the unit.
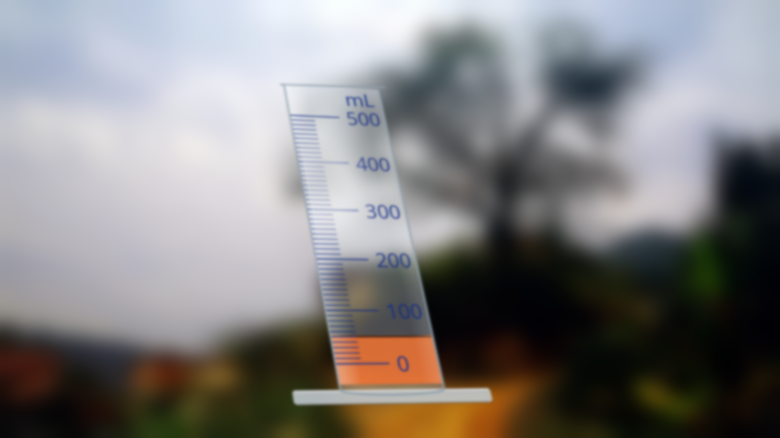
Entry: 50; mL
